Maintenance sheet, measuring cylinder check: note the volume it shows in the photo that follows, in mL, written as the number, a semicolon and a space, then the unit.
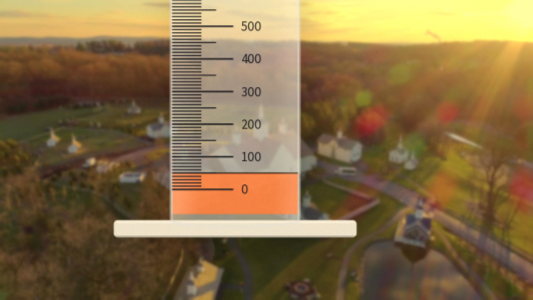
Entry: 50; mL
